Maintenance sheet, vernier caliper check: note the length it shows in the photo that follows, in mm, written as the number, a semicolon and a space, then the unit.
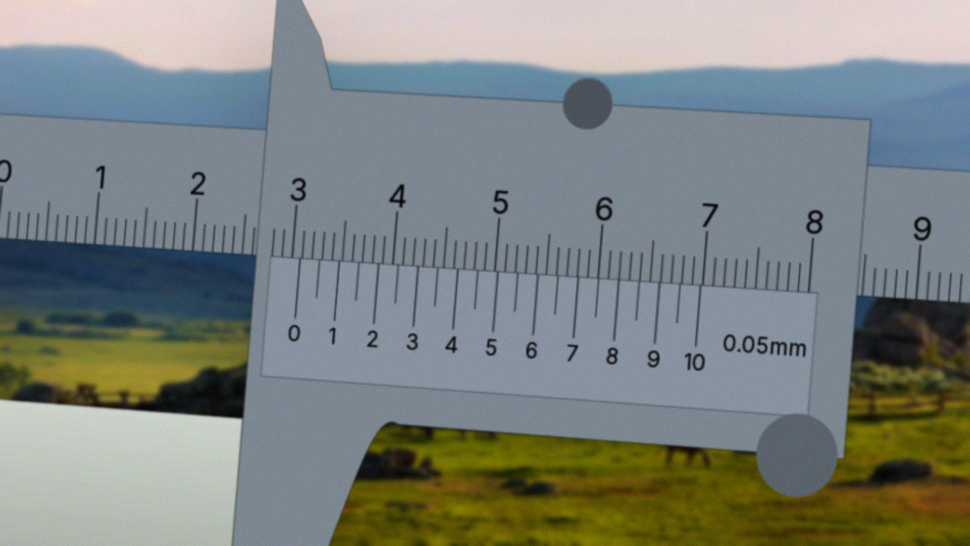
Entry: 30.8; mm
